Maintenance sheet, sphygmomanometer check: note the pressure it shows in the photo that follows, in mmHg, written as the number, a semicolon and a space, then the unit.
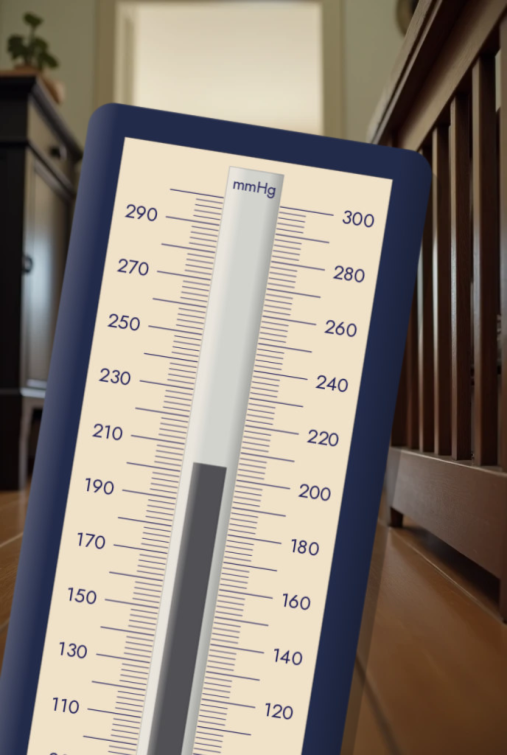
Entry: 204; mmHg
